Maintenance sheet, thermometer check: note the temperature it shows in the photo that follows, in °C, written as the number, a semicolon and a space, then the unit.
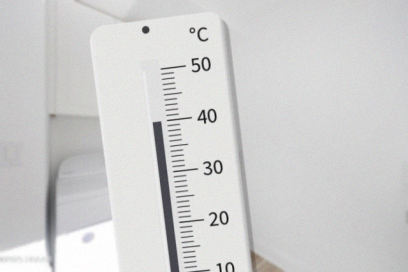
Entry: 40; °C
